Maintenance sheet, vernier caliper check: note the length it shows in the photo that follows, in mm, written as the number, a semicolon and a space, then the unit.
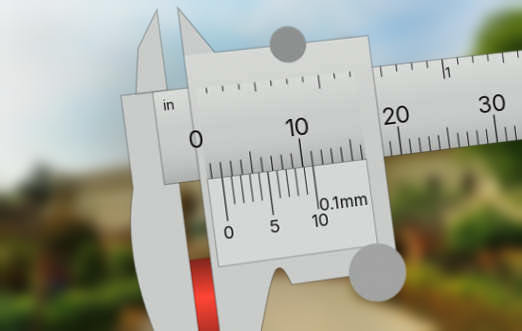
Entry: 2.0; mm
